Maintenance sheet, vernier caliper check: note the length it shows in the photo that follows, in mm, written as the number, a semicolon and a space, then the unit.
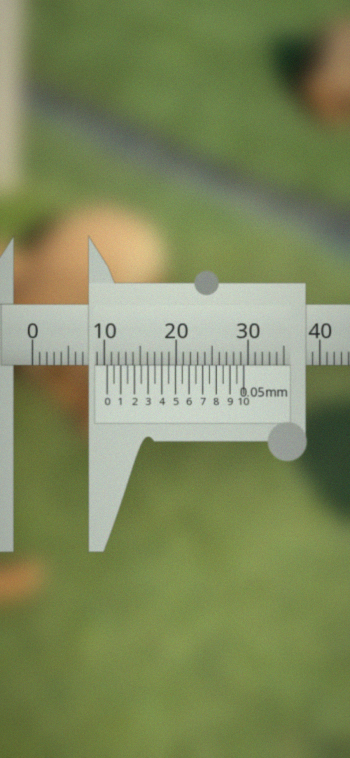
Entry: 10.4; mm
